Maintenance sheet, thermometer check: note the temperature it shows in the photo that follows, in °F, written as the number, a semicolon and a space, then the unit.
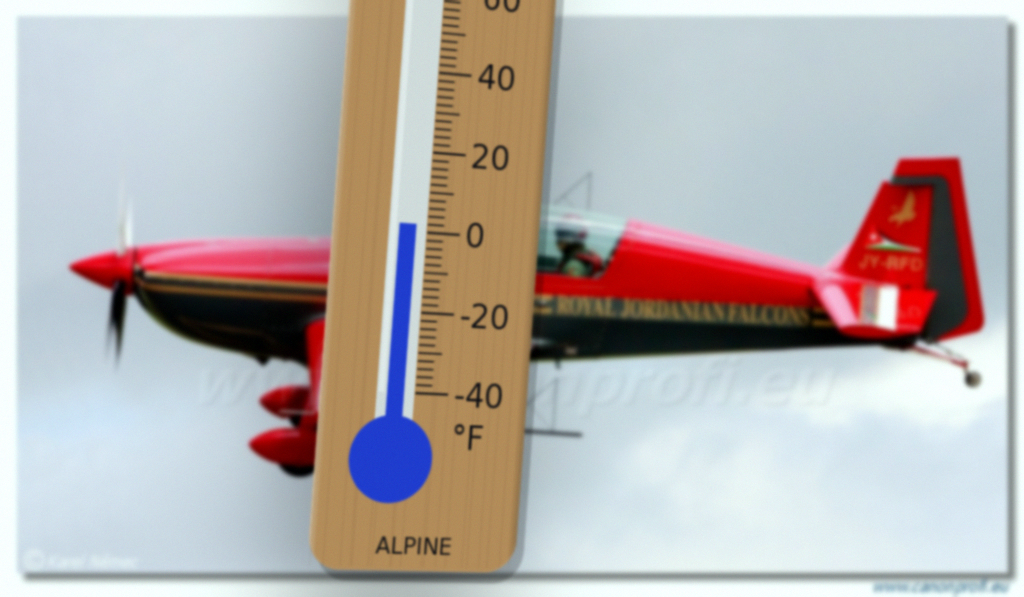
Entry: 2; °F
